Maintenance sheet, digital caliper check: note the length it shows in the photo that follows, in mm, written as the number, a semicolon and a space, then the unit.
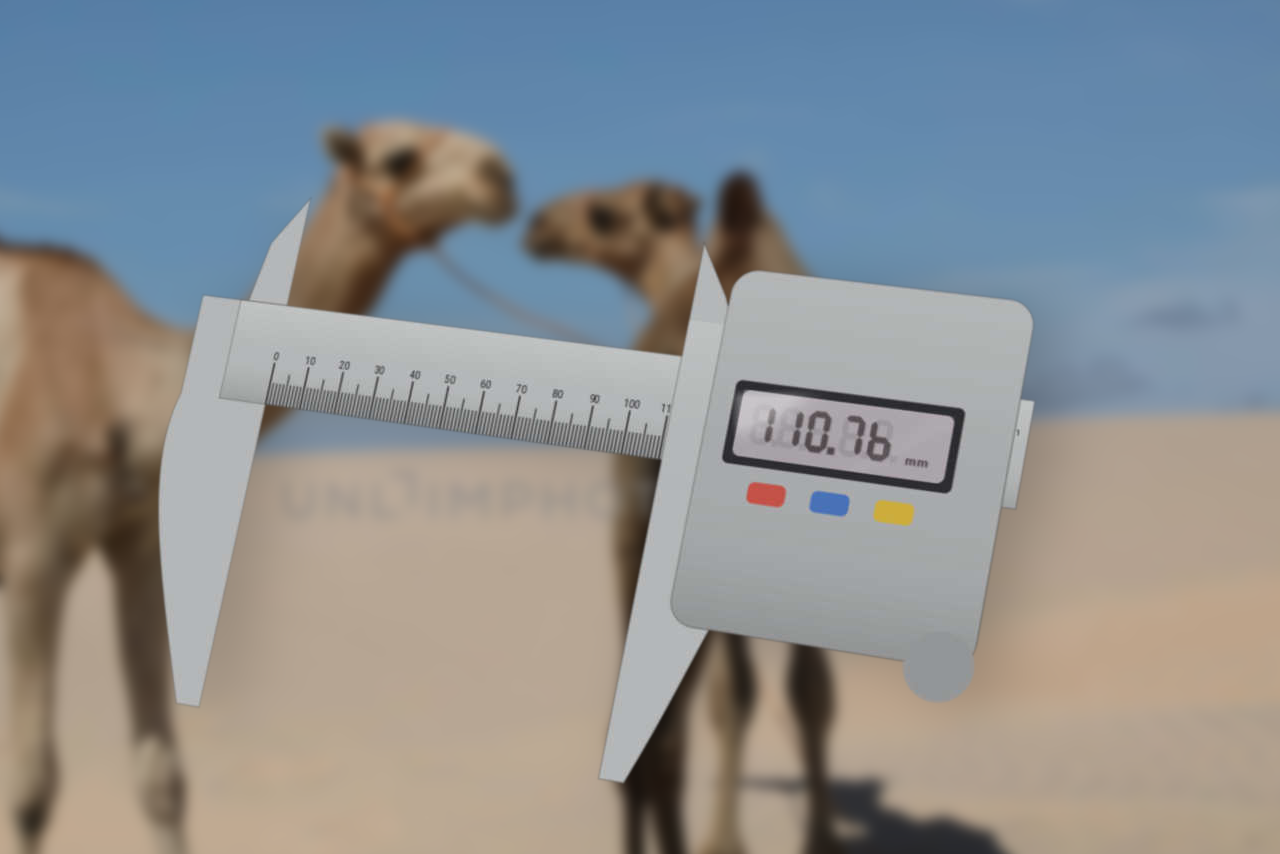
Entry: 110.76; mm
